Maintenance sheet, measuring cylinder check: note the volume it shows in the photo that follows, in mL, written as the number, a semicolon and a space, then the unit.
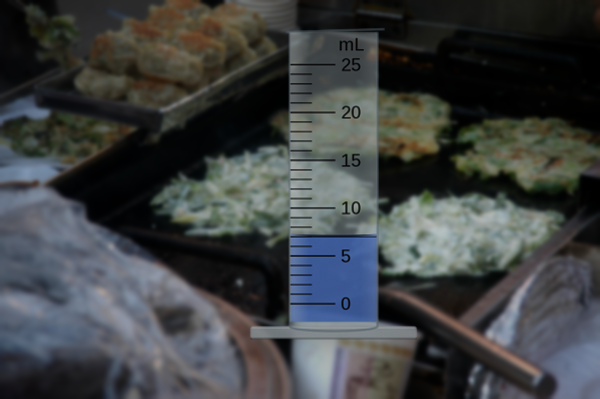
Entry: 7; mL
